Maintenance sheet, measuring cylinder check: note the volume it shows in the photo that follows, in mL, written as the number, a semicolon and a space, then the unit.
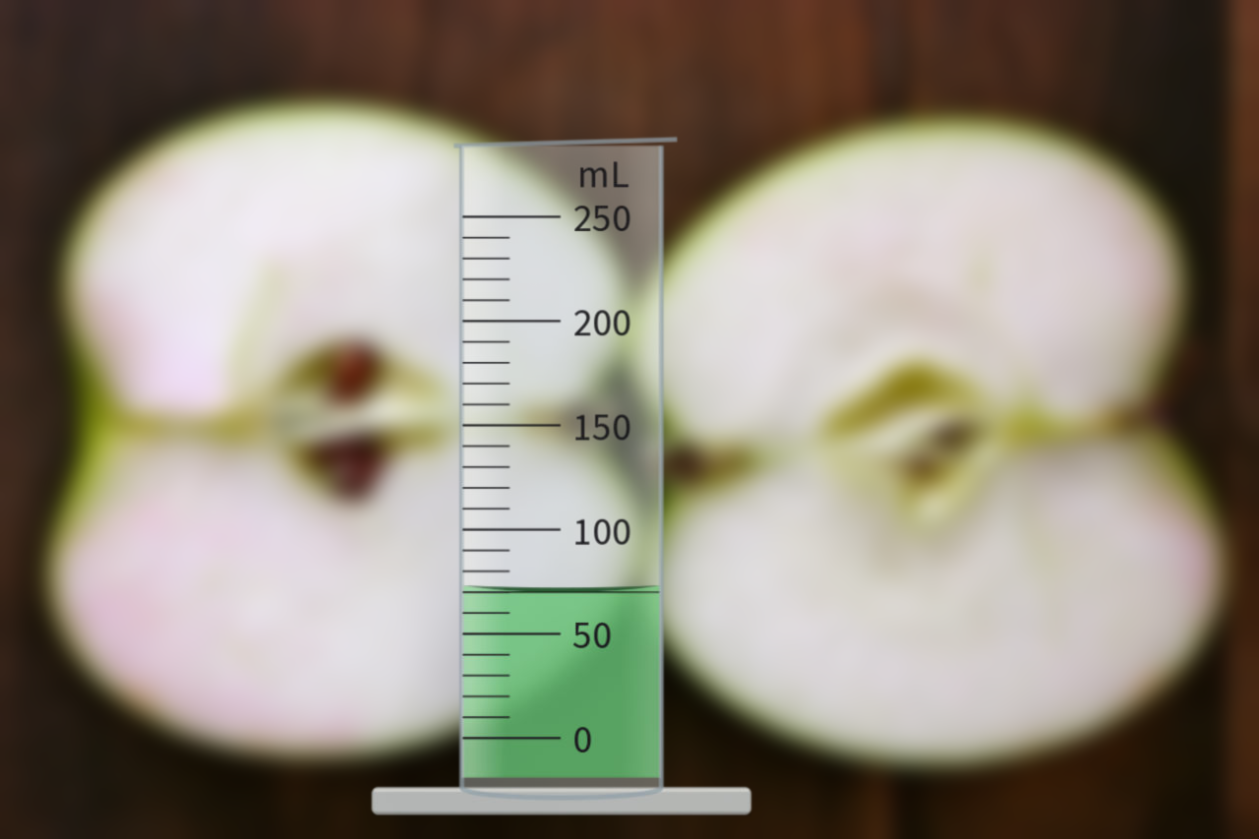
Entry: 70; mL
